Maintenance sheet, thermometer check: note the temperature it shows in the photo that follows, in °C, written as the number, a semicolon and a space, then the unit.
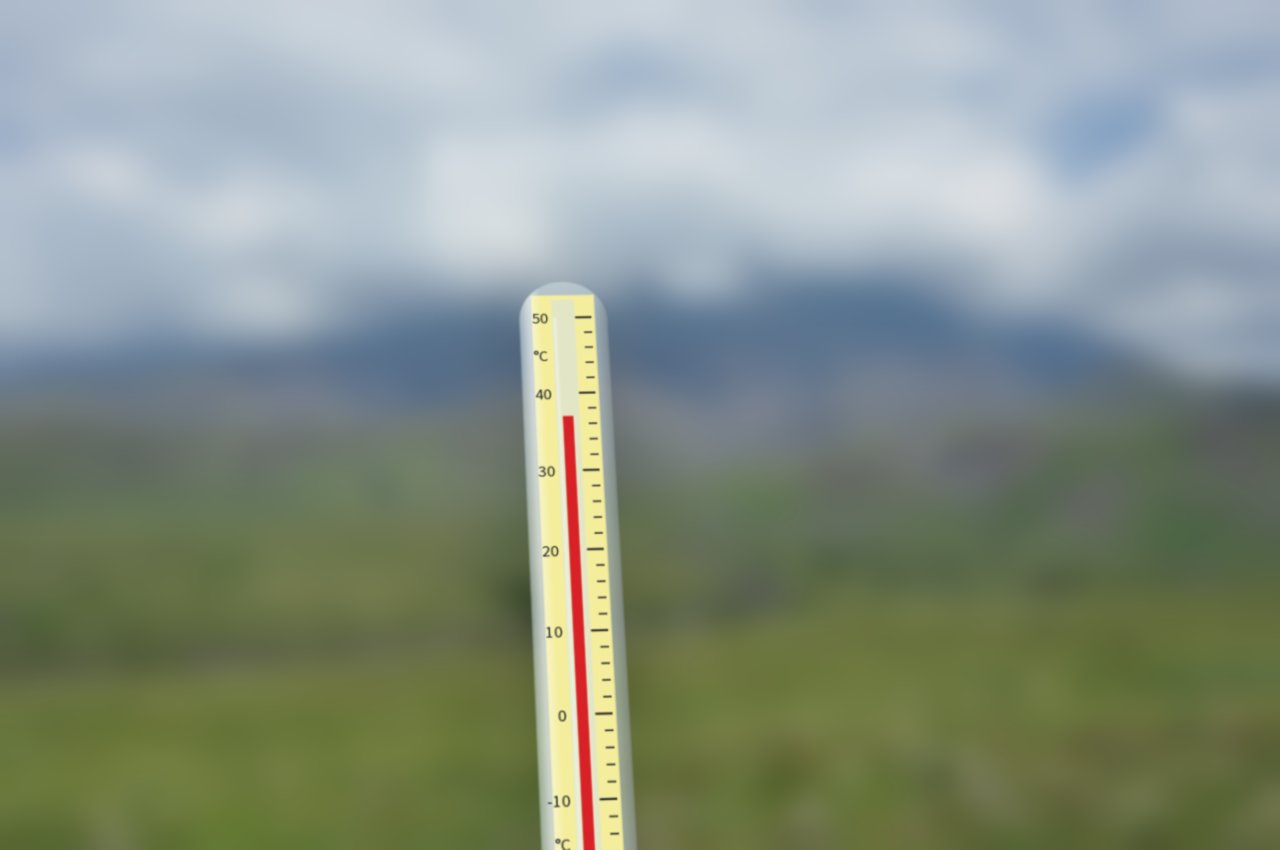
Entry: 37; °C
